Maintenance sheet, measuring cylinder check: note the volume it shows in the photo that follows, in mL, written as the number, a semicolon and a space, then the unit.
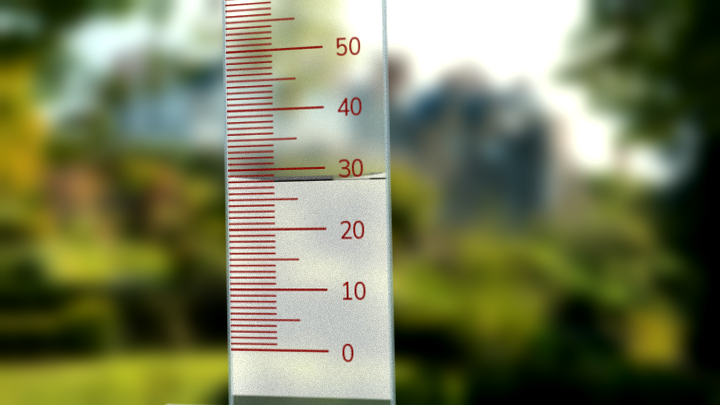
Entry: 28; mL
